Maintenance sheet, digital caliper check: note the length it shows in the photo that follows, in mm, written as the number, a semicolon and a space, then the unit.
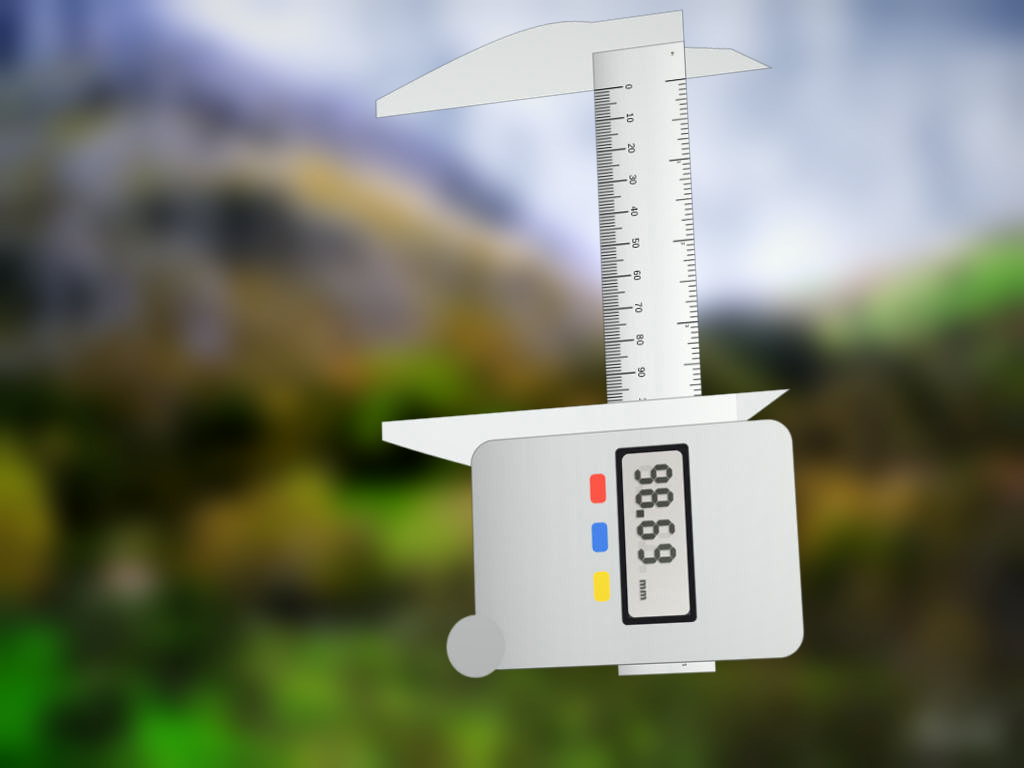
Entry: 98.69; mm
